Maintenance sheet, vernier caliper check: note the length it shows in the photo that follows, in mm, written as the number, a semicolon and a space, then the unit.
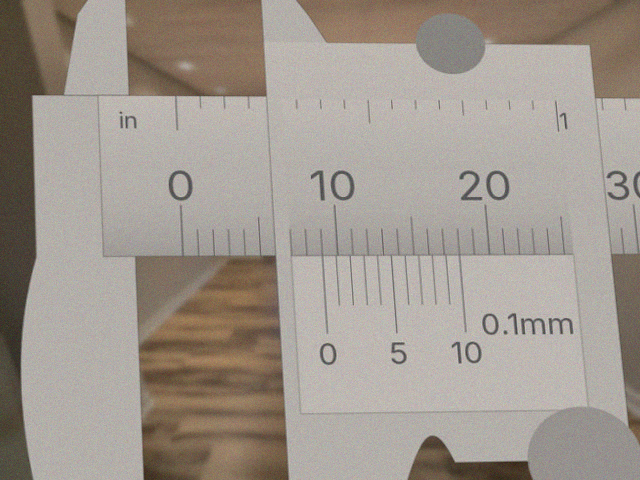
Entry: 9.0; mm
